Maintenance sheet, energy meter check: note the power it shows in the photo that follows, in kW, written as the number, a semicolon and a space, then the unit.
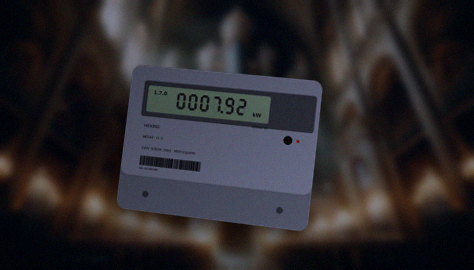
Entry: 7.92; kW
